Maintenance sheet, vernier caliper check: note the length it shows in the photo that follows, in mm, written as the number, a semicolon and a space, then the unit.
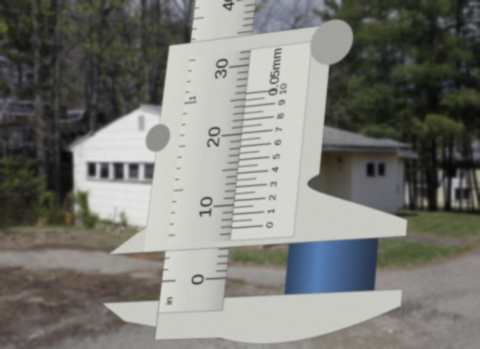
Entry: 6.8; mm
